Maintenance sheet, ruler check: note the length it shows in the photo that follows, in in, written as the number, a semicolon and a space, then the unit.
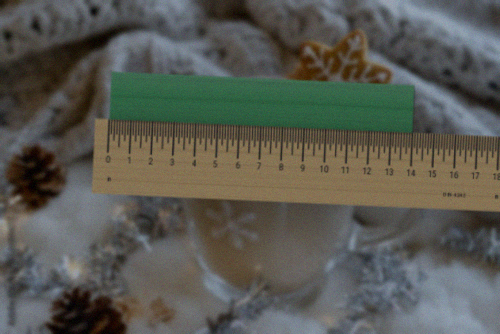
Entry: 14; in
